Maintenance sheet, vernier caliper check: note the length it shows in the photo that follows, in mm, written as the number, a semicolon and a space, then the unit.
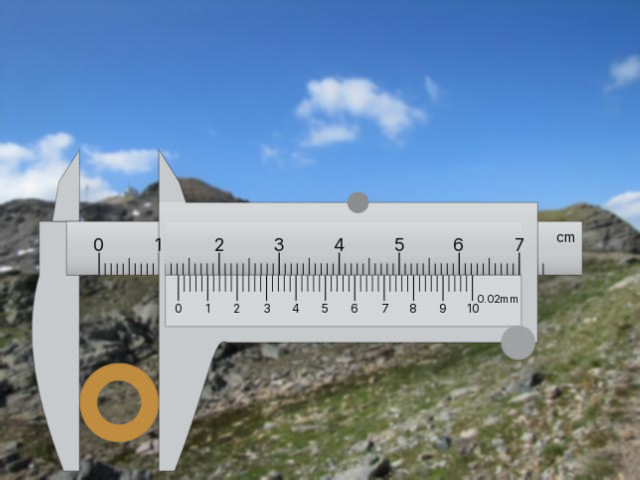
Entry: 13.2; mm
